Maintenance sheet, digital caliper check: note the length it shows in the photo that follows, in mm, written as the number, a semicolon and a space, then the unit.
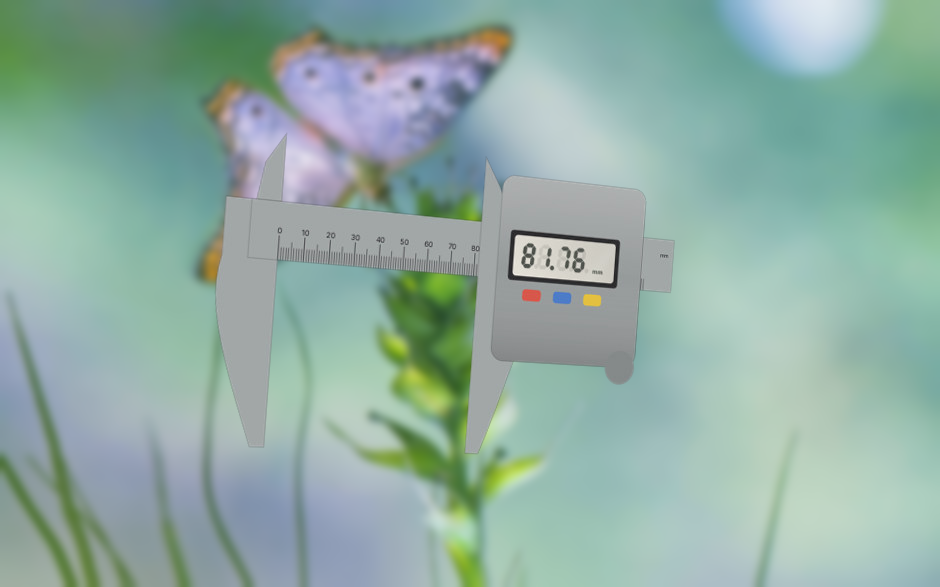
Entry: 81.76; mm
